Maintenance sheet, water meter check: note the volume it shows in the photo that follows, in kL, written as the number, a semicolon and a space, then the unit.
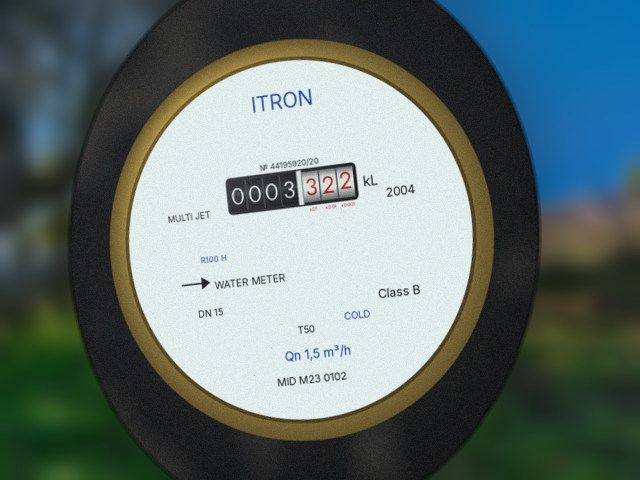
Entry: 3.322; kL
